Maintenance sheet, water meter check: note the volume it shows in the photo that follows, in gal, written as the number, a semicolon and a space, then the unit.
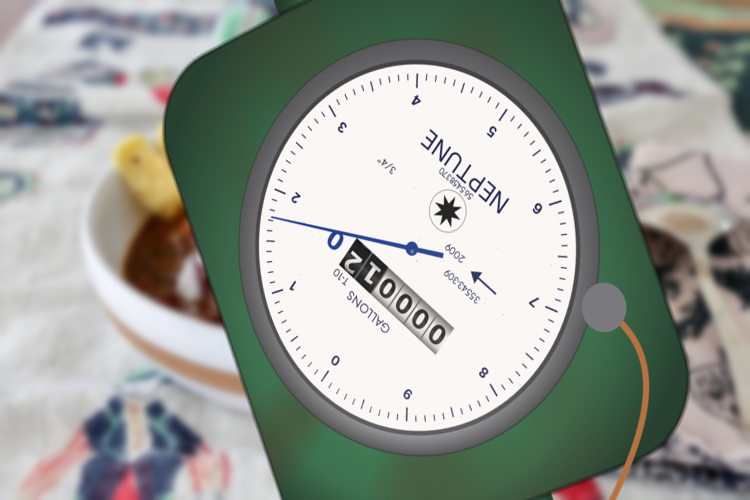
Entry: 121.7; gal
